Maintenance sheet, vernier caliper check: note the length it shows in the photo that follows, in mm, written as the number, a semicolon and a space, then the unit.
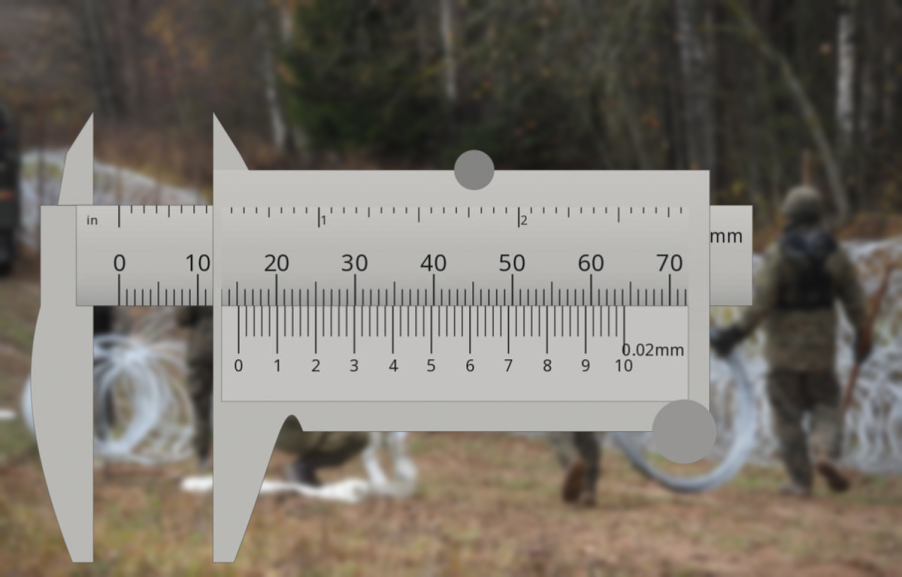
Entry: 15.2; mm
